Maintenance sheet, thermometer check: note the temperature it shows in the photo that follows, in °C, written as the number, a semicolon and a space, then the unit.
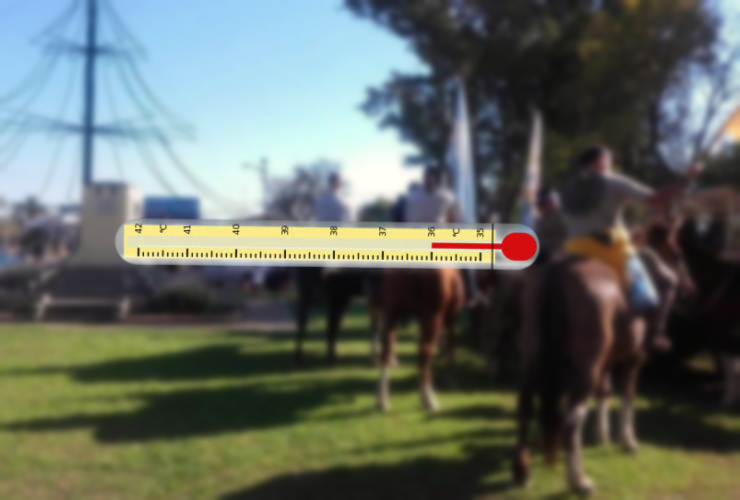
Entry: 36; °C
